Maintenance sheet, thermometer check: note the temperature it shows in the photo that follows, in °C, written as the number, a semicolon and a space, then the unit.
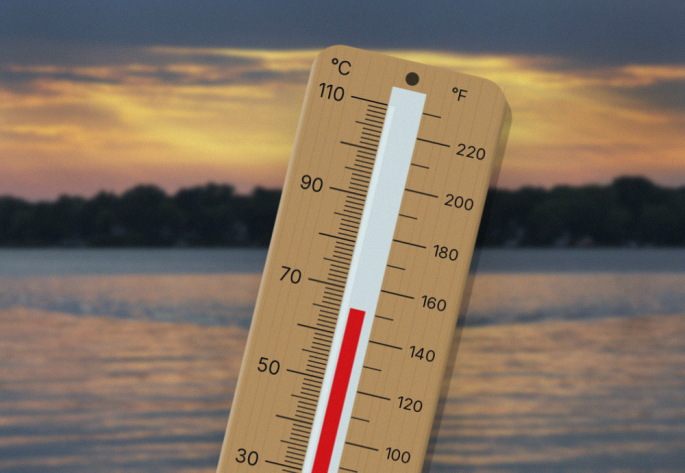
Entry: 66; °C
